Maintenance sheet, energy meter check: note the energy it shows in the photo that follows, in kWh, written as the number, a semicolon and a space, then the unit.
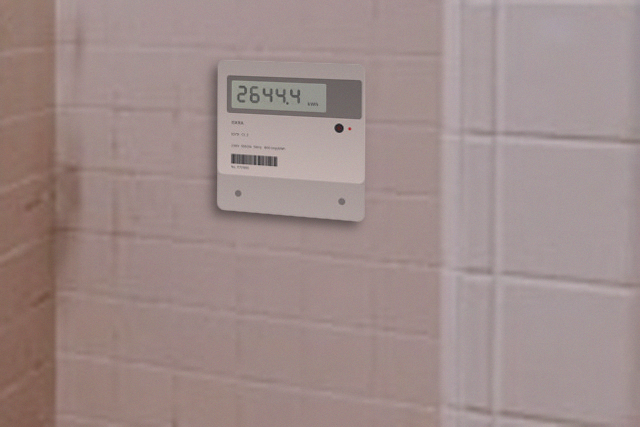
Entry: 2644.4; kWh
